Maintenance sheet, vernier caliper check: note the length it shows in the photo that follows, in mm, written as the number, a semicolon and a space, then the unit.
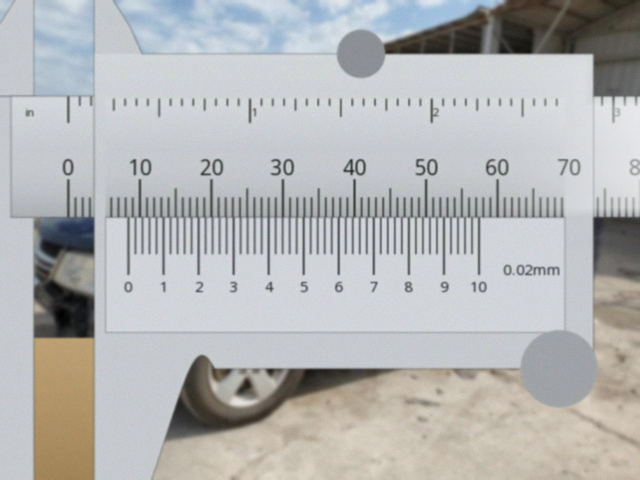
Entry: 8.4; mm
